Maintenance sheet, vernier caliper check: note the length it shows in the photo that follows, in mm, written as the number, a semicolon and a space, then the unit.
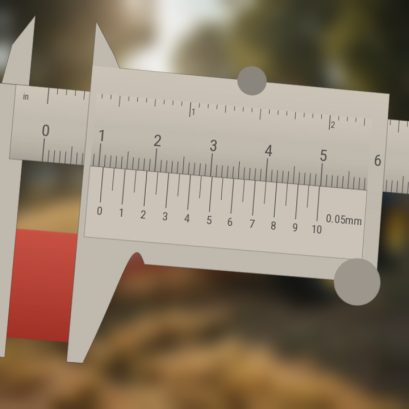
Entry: 10.8; mm
